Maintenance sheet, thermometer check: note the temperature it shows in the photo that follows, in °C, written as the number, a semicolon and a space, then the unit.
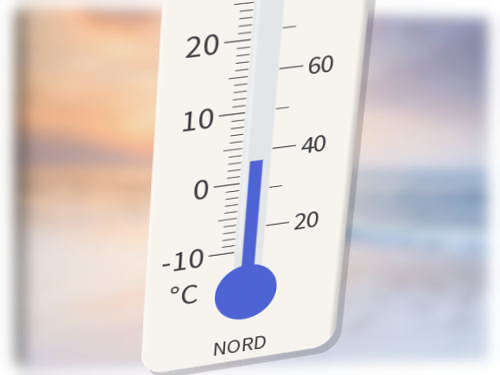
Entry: 3; °C
